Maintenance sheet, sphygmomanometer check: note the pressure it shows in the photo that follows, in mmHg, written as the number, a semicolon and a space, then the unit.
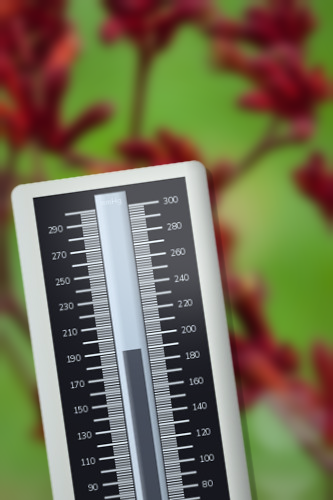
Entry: 190; mmHg
